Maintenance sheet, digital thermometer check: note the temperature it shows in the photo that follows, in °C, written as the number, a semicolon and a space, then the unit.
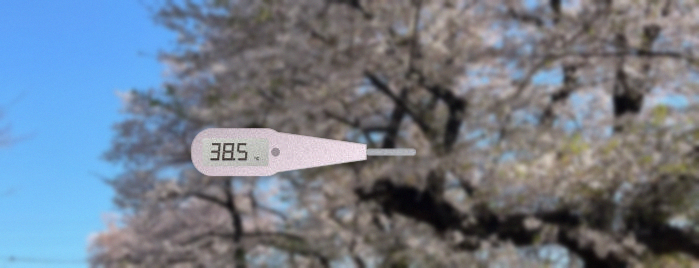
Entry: 38.5; °C
